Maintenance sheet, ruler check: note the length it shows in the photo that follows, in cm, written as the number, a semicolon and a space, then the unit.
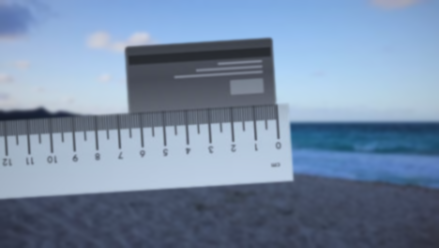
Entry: 6.5; cm
